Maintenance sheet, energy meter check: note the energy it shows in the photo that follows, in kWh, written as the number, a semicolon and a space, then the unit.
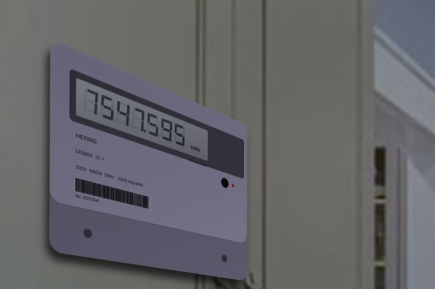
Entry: 7547.595; kWh
